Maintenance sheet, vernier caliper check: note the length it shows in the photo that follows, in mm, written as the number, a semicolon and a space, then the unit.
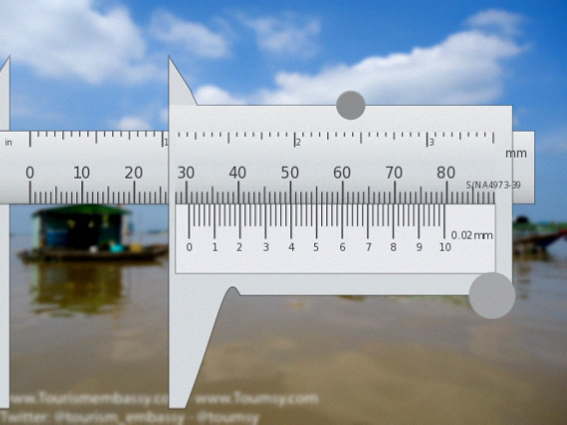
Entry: 30.5; mm
